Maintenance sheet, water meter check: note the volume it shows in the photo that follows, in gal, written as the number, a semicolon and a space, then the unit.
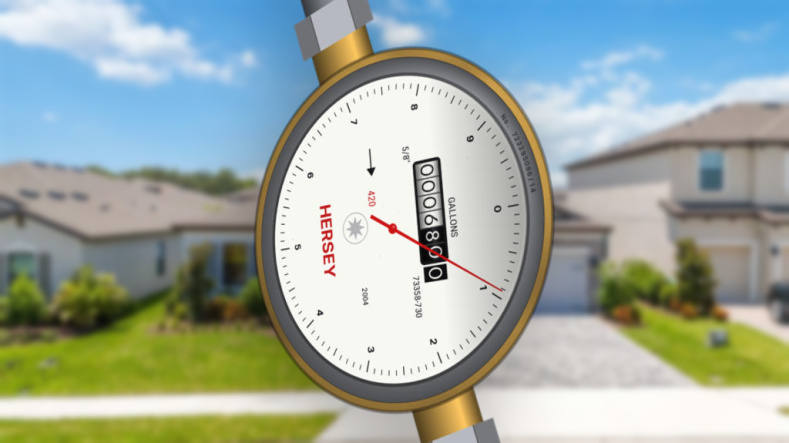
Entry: 6800.9; gal
